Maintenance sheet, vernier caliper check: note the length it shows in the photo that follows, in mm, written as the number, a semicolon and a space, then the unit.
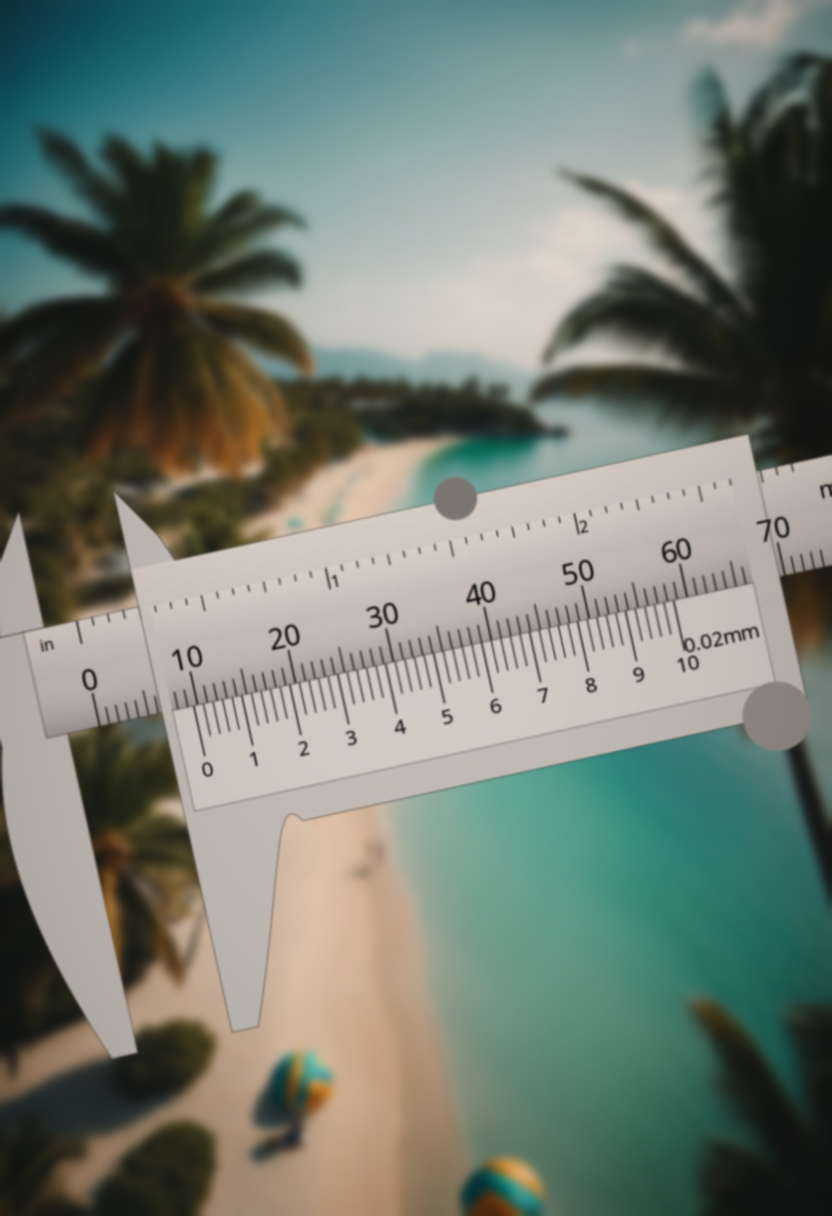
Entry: 9.6; mm
